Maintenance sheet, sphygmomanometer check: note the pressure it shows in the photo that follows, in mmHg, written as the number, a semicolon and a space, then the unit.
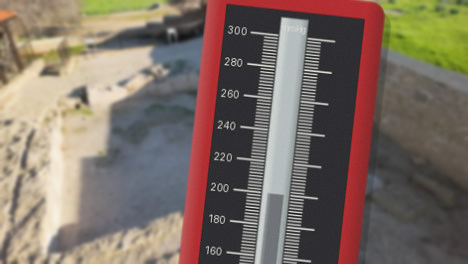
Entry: 200; mmHg
